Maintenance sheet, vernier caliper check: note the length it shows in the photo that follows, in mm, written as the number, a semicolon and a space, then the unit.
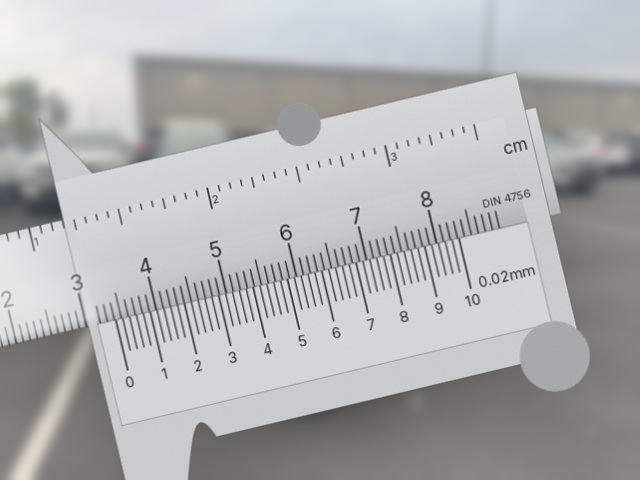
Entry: 34.2; mm
